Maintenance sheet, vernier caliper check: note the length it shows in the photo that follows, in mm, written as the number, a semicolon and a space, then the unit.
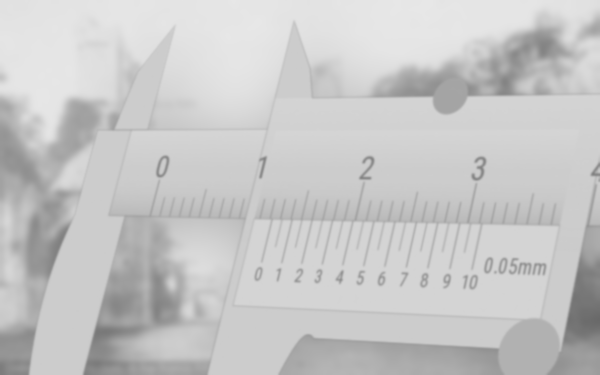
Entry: 12.2; mm
